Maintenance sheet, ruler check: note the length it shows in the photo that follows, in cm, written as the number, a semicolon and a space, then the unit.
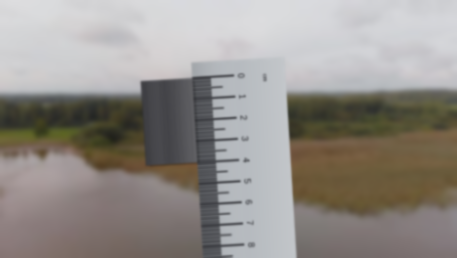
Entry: 4; cm
